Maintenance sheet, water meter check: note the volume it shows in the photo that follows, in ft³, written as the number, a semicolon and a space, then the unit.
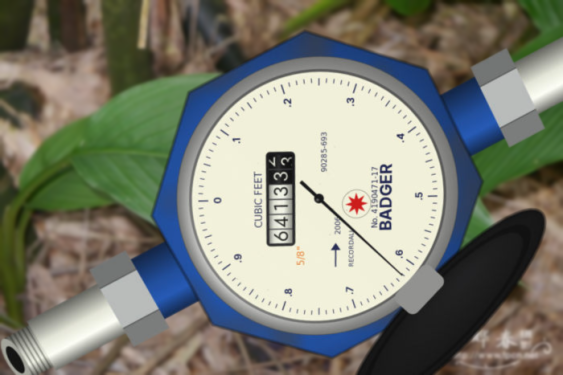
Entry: 641332.62; ft³
